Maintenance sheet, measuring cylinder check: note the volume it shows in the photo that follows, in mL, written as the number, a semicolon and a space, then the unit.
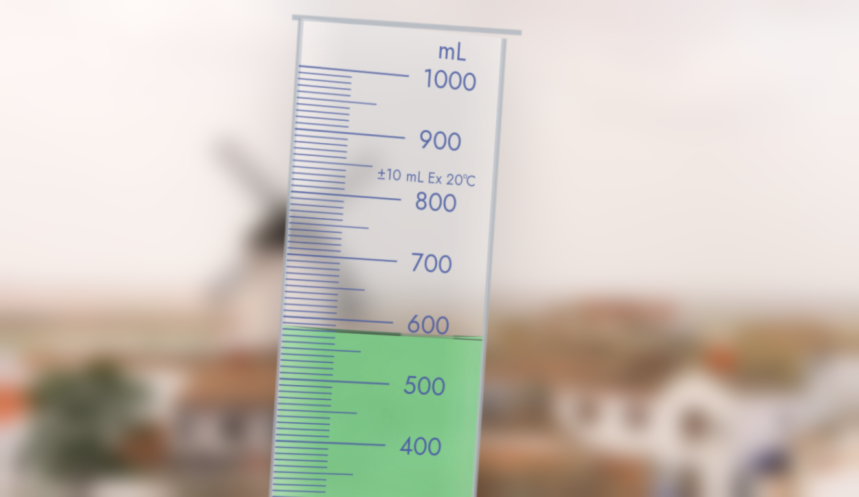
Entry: 580; mL
